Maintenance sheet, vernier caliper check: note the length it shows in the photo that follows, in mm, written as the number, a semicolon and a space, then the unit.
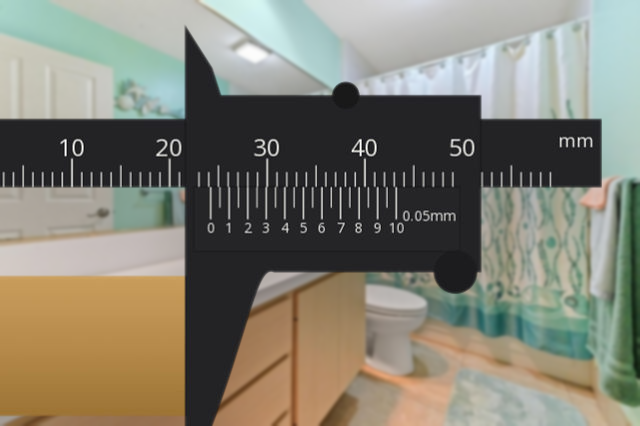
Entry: 24.2; mm
